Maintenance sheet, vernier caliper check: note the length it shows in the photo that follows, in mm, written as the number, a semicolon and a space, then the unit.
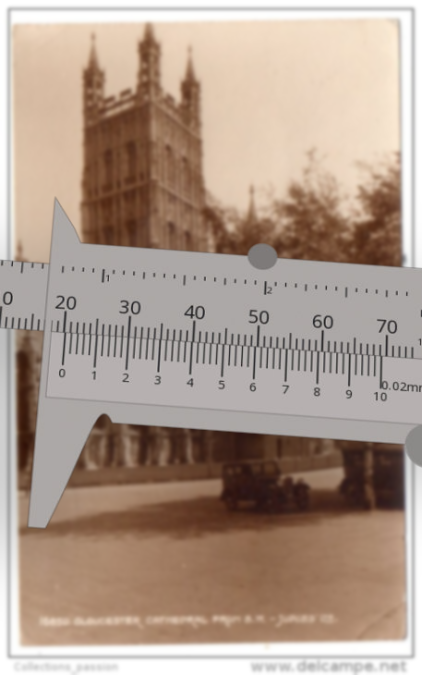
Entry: 20.2; mm
